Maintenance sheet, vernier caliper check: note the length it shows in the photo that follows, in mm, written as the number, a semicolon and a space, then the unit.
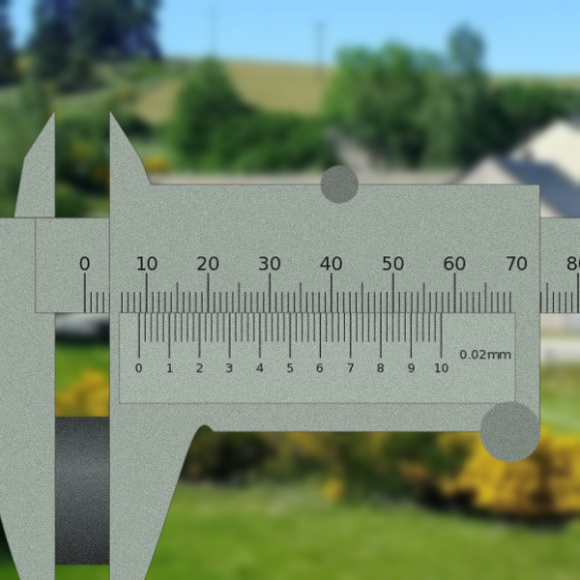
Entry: 8.8; mm
